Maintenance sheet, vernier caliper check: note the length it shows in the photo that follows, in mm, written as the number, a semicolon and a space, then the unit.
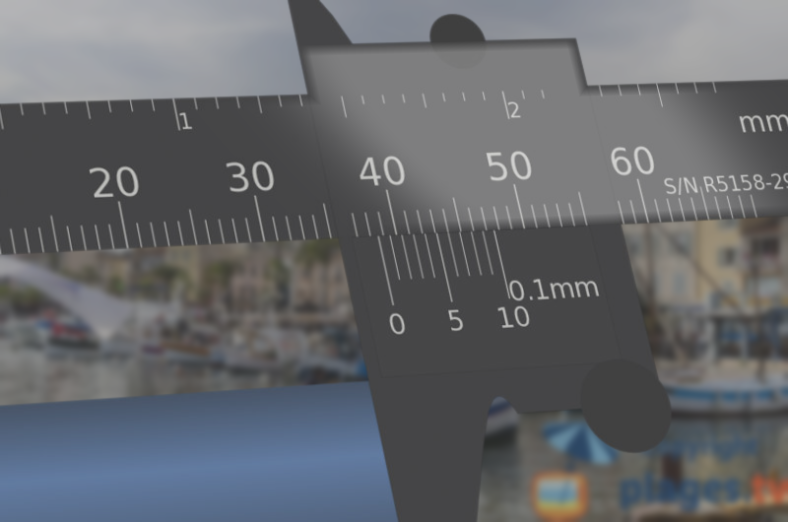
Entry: 38.6; mm
